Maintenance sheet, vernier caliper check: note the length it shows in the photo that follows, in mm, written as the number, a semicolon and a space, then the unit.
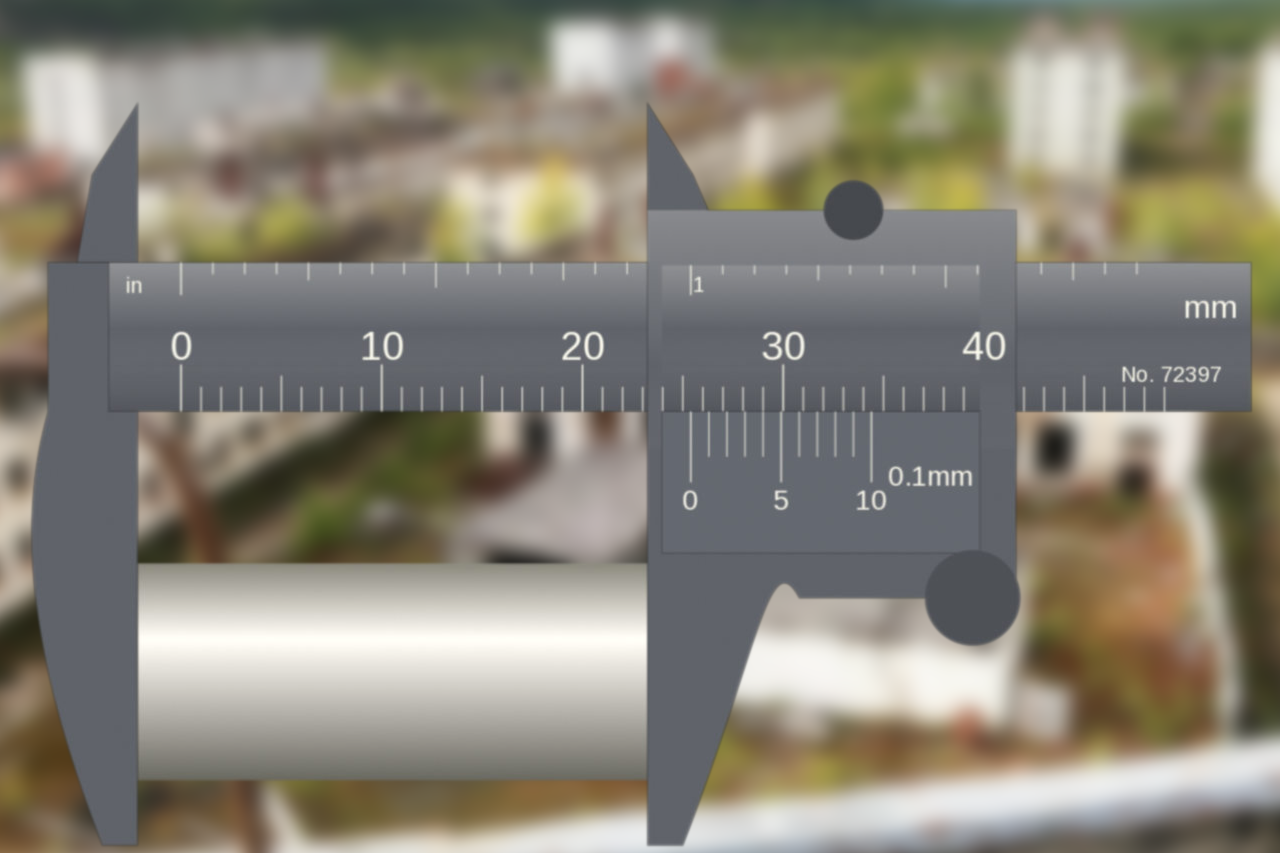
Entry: 25.4; mm
